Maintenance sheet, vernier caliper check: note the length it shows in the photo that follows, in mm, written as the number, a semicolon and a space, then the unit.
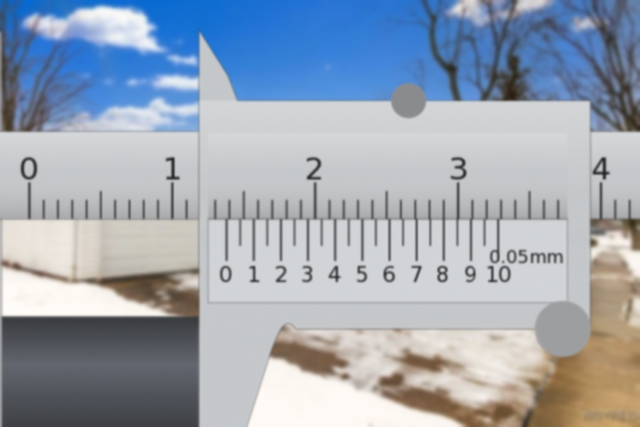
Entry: 13.8; mm
